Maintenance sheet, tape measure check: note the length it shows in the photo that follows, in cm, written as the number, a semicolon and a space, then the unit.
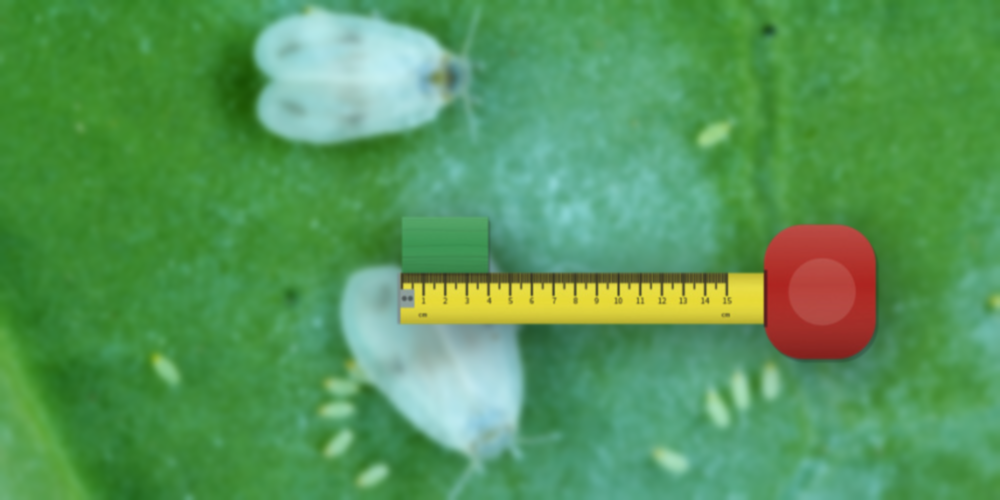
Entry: 4; cm
